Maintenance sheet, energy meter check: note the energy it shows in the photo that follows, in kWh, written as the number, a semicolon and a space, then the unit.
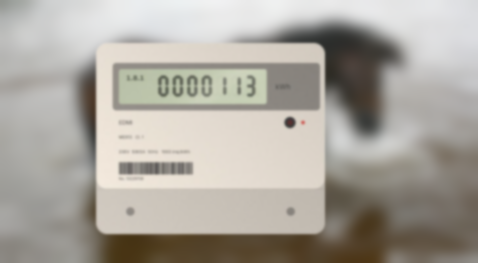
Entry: 113; kWh
